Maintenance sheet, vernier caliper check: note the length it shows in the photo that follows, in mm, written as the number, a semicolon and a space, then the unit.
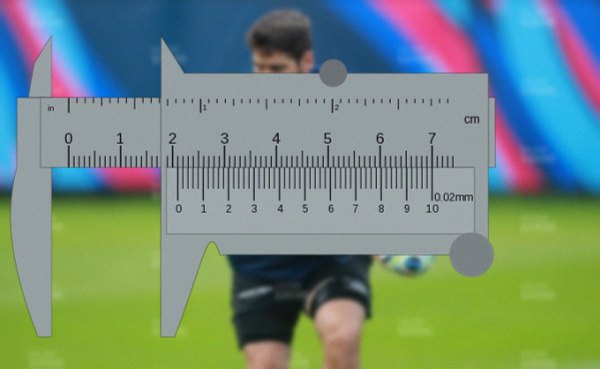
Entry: 21.0; mm
